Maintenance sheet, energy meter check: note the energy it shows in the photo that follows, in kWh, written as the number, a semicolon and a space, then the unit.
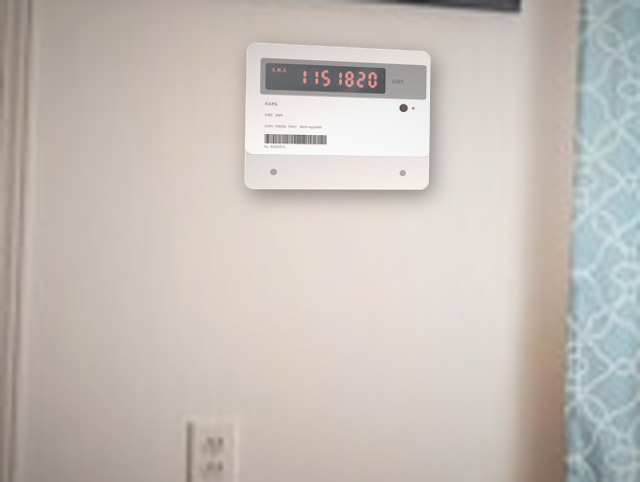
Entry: 1151820; kWh
